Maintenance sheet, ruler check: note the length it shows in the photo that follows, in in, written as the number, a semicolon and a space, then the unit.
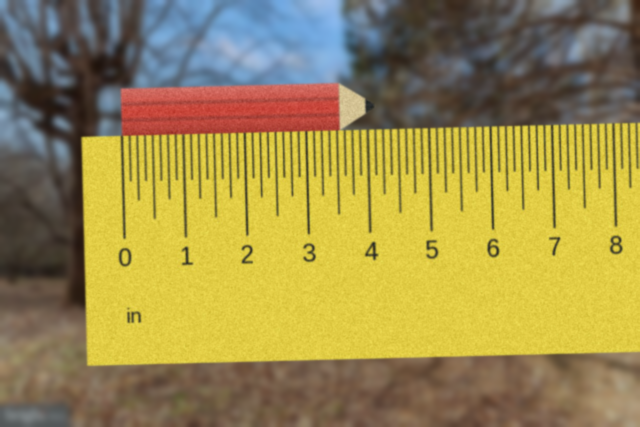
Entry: 4.125; in
